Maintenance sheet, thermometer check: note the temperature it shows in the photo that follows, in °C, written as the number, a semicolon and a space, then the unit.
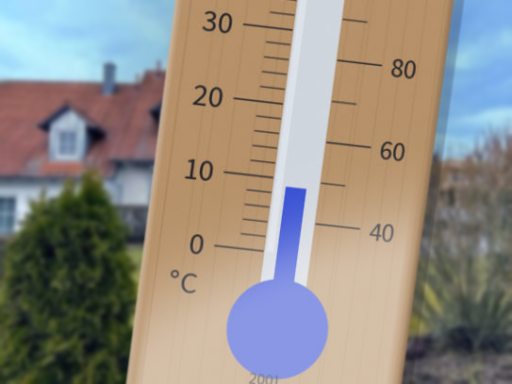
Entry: 9; °C
